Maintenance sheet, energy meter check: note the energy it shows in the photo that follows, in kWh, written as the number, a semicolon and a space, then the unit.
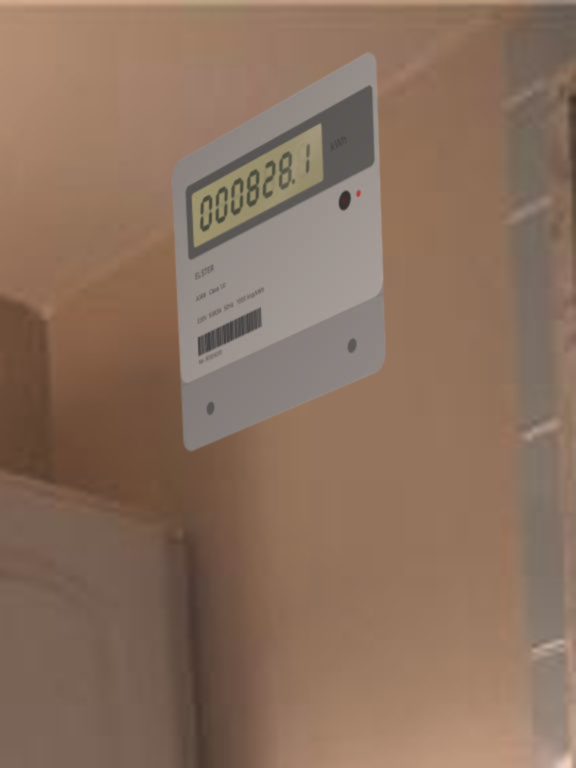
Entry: 828.1; kWh
